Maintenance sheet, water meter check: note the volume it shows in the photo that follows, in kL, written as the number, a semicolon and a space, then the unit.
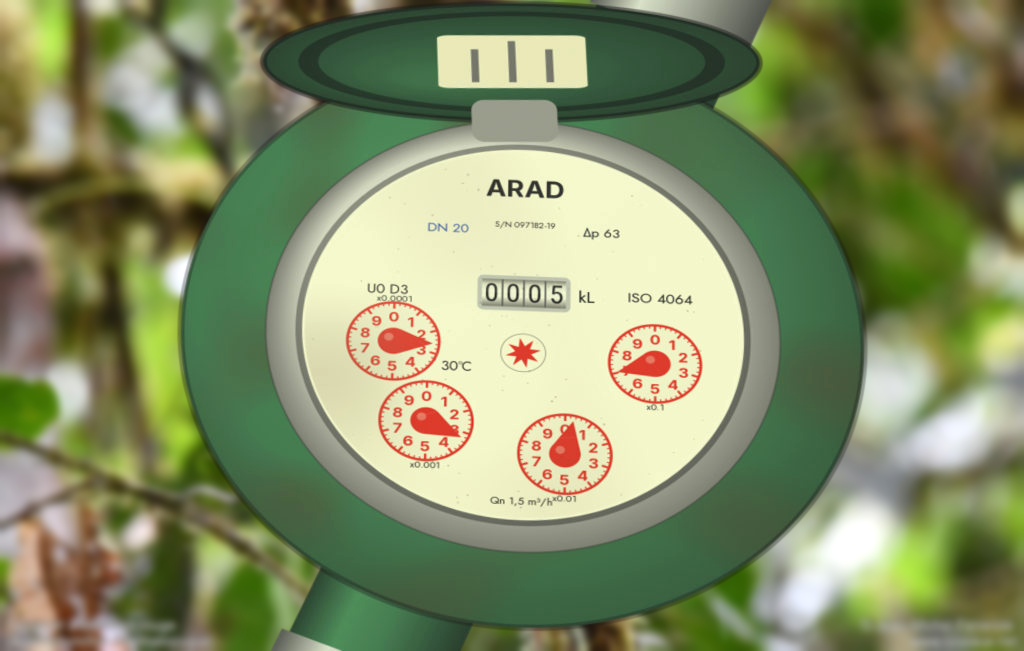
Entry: 5.7032; kL
